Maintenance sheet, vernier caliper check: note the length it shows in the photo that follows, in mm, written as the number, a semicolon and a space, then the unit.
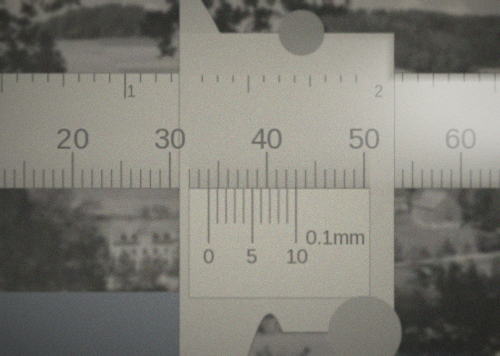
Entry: 34.0; mm
